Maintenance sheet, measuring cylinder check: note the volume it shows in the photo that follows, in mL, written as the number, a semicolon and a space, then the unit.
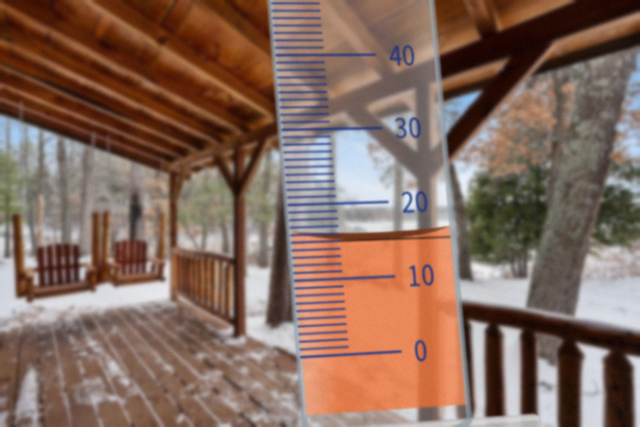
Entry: 15; mL
